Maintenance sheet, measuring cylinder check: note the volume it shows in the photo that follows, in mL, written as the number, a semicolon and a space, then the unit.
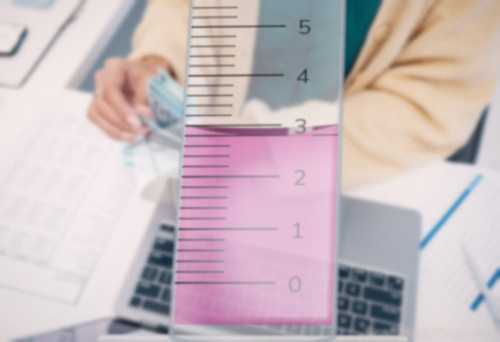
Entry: 2.8; mL
